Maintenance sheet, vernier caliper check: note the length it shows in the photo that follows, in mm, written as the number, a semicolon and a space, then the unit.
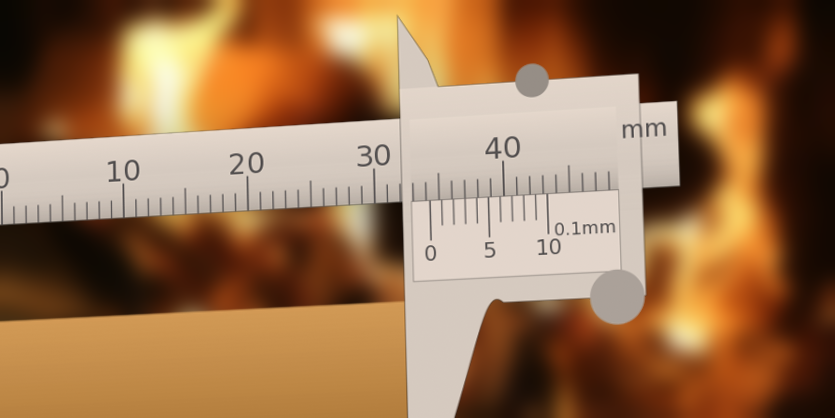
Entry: 34.3; mm
